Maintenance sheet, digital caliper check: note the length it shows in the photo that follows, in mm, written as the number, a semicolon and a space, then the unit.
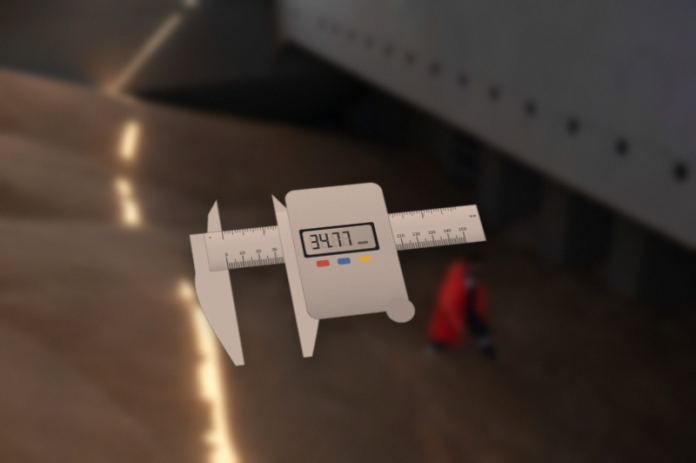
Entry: 34.77; mm
